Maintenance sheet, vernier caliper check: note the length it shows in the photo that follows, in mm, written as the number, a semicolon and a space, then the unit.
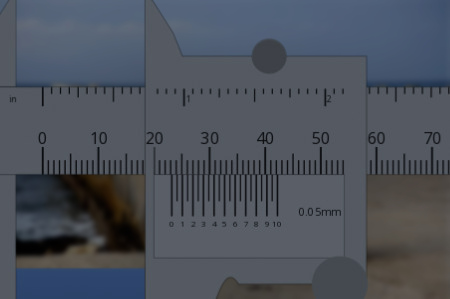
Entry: 23.2; mm
